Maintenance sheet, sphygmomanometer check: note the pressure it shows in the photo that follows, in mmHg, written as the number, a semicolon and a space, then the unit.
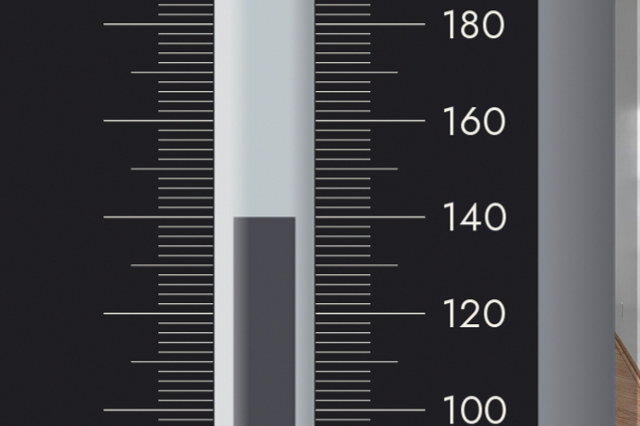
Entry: 140; mmHg
